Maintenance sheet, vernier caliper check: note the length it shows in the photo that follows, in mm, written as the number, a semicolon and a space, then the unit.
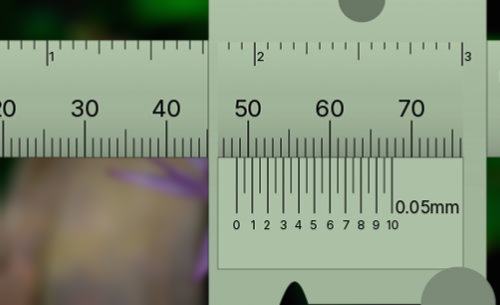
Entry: 48.6; mm
